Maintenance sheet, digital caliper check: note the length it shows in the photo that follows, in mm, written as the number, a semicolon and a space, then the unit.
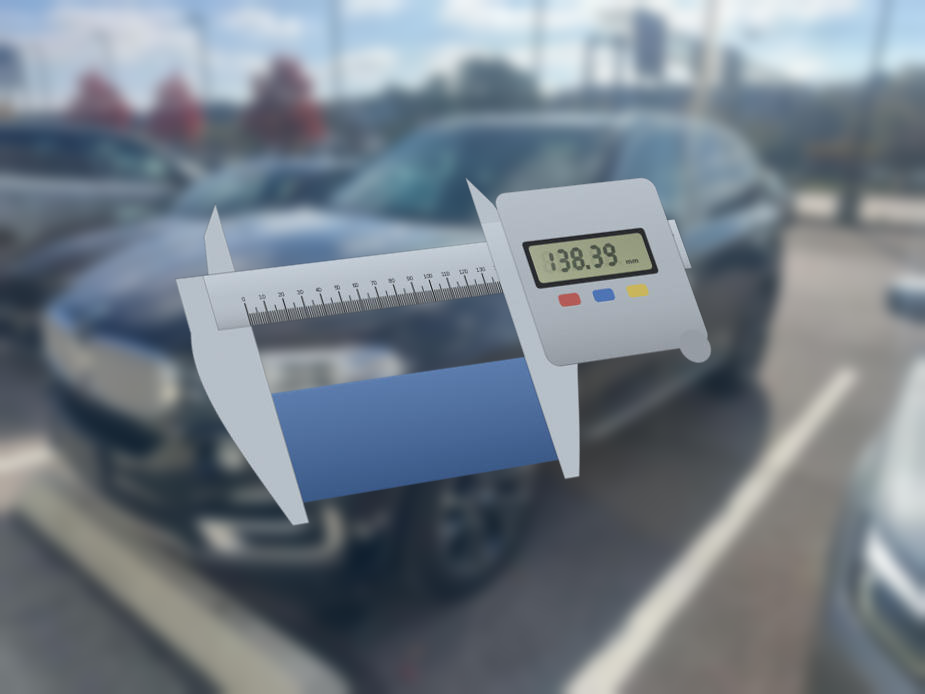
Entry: 138.39; mm
